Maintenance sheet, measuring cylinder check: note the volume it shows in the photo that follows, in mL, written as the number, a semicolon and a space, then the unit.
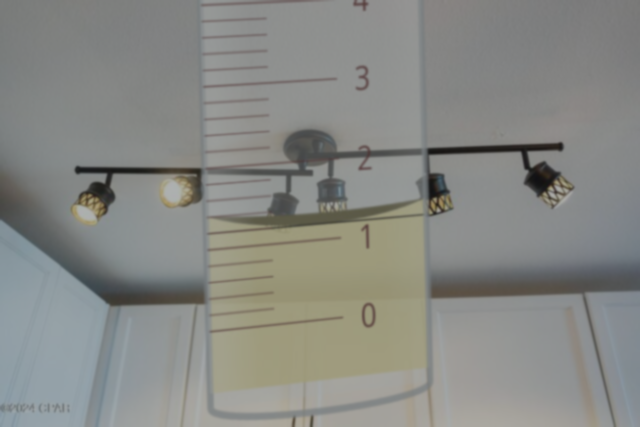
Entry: 1.2; mL
